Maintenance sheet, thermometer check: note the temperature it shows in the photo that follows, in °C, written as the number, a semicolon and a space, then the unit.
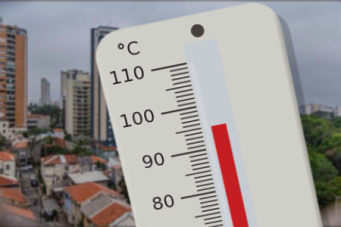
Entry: 95; °C
